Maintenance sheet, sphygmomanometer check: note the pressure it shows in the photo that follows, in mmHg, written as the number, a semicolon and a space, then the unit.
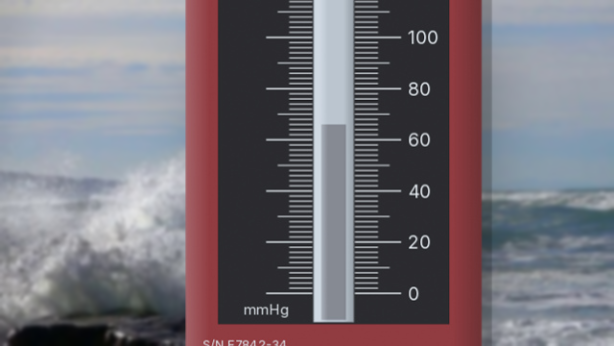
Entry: 66; mmHg
